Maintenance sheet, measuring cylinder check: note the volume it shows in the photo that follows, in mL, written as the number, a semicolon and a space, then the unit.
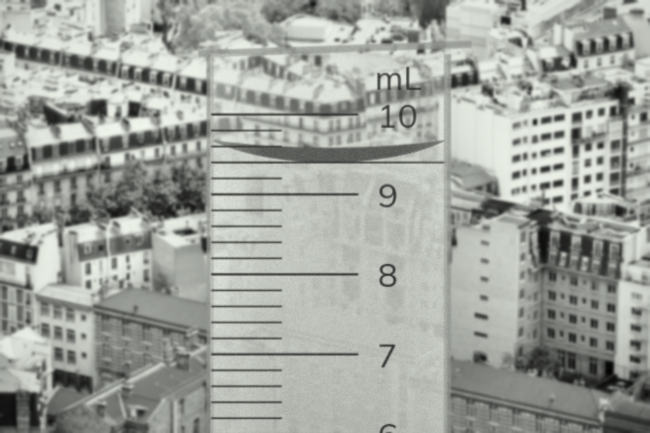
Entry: 9.4; mL
